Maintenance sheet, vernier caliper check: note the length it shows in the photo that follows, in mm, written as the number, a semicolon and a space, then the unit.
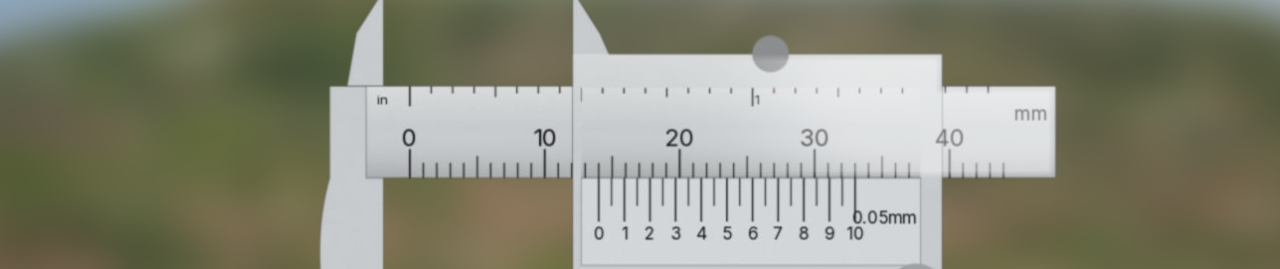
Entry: 14.0; mm
